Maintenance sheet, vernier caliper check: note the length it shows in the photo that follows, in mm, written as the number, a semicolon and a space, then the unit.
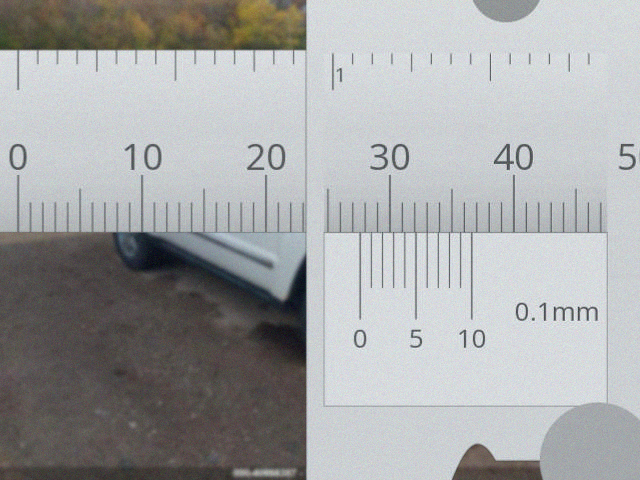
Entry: 27.6; mm
